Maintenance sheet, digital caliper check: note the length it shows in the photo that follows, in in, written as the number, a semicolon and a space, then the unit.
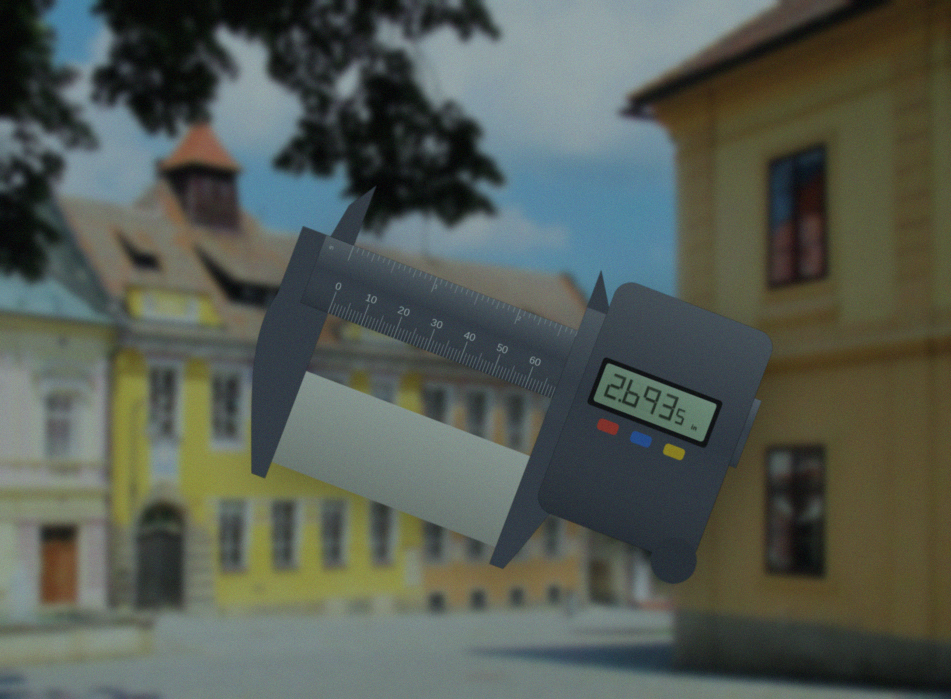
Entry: 2.6935; in
